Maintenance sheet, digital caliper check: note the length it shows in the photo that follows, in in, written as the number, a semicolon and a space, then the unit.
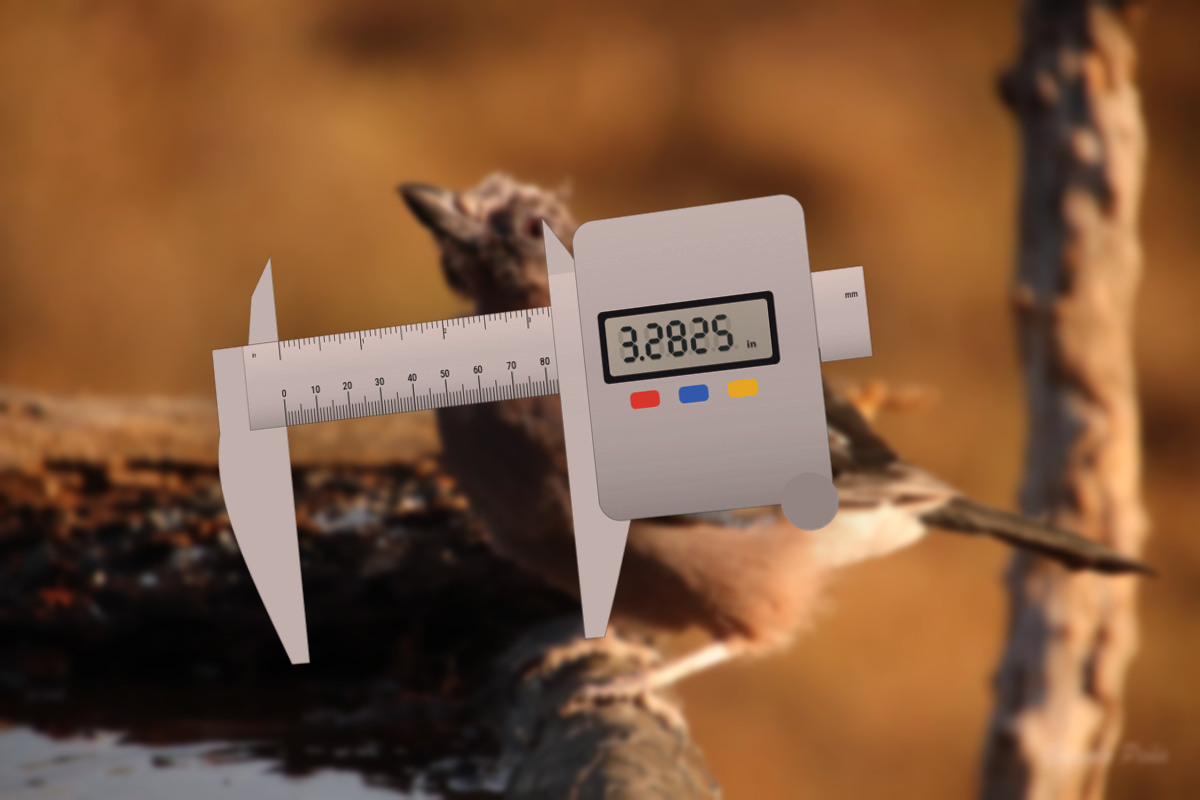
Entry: 3.2825; in
